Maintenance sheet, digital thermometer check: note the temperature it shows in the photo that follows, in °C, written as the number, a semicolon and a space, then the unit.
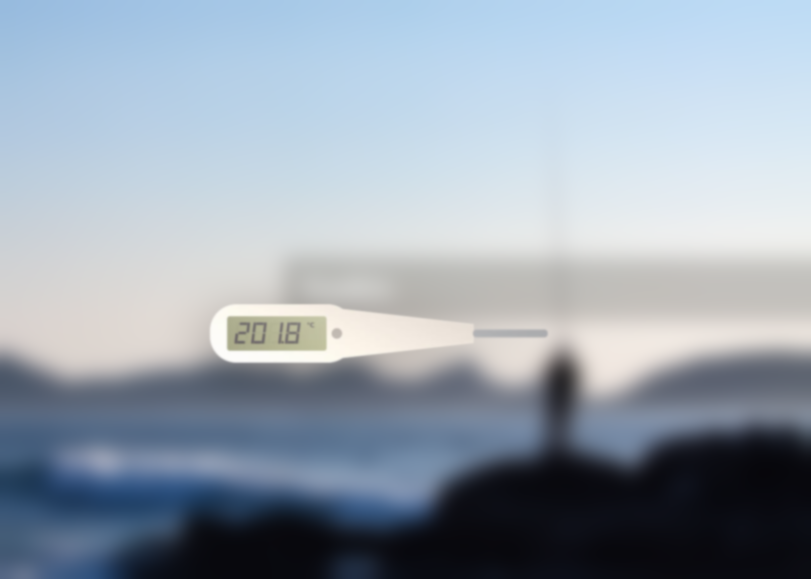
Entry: 201.8; °C
